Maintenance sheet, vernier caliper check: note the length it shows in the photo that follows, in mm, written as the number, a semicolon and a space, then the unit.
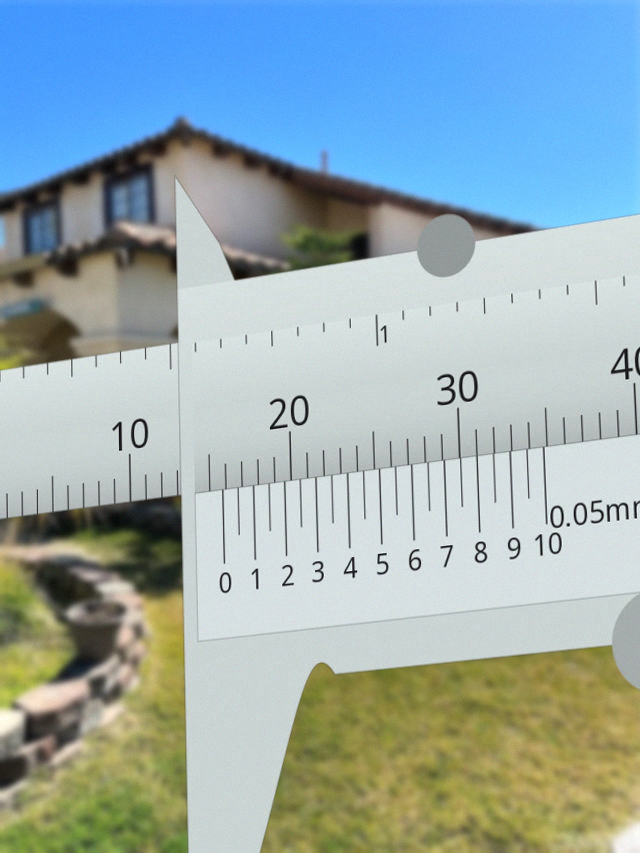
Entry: 15.8; mm
